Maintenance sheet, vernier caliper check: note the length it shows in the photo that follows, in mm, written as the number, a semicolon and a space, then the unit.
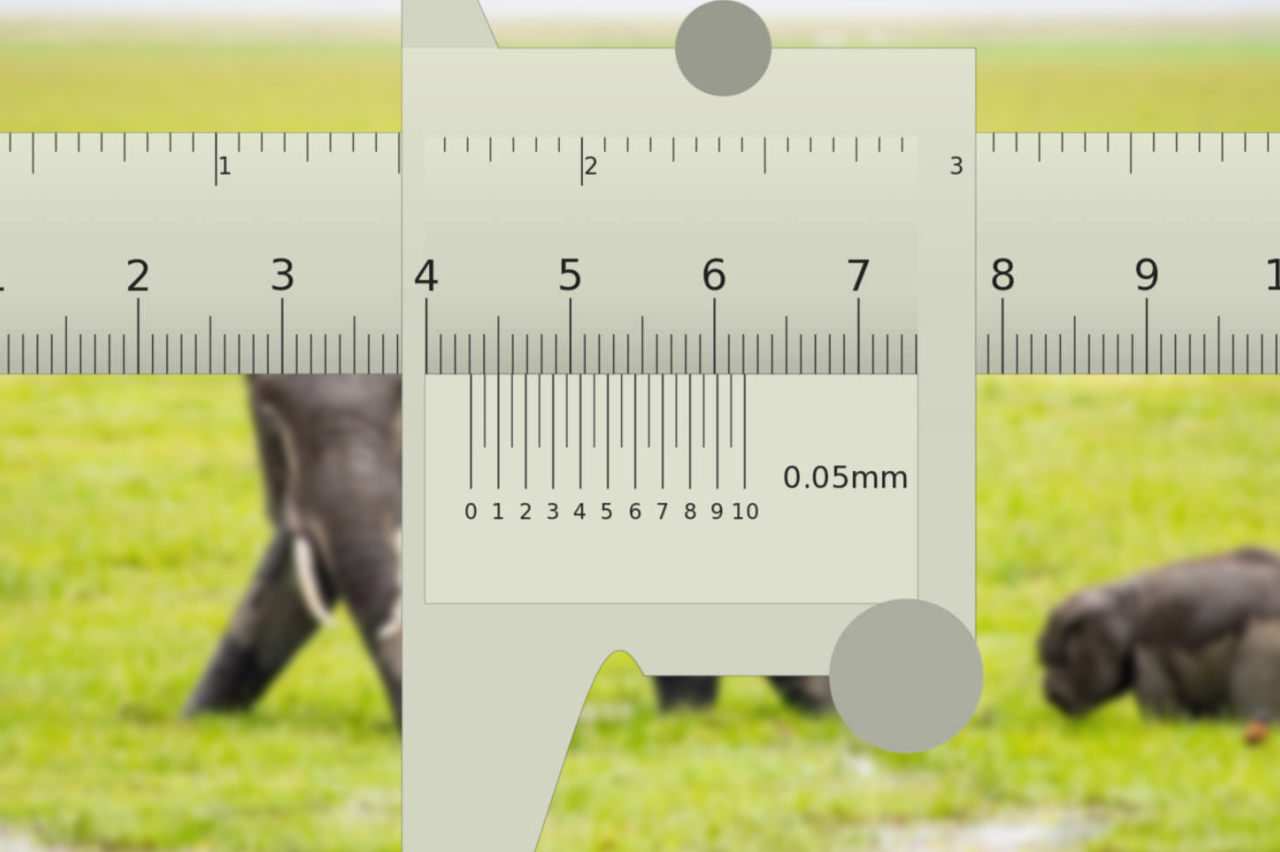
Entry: 43.1; mm
